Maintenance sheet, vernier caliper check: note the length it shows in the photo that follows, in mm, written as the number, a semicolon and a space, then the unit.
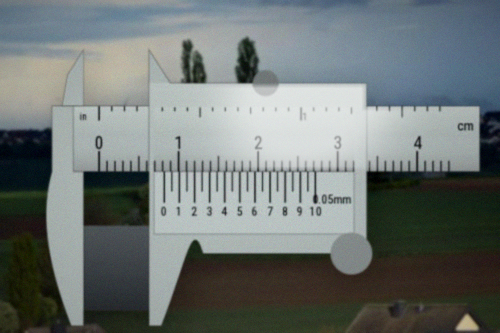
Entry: 8.2; mm
